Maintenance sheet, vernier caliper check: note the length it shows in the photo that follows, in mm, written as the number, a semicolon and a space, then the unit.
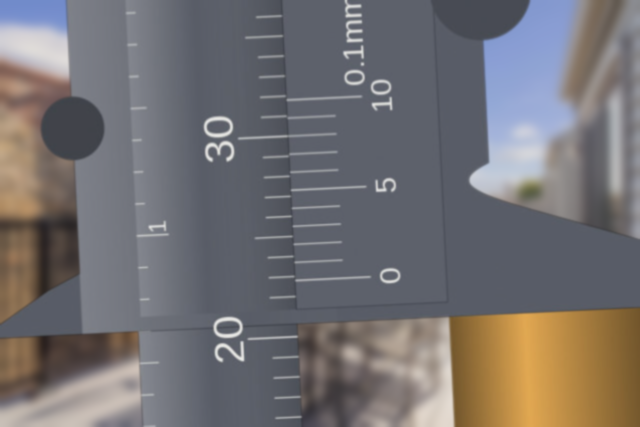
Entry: 22.8; mm
